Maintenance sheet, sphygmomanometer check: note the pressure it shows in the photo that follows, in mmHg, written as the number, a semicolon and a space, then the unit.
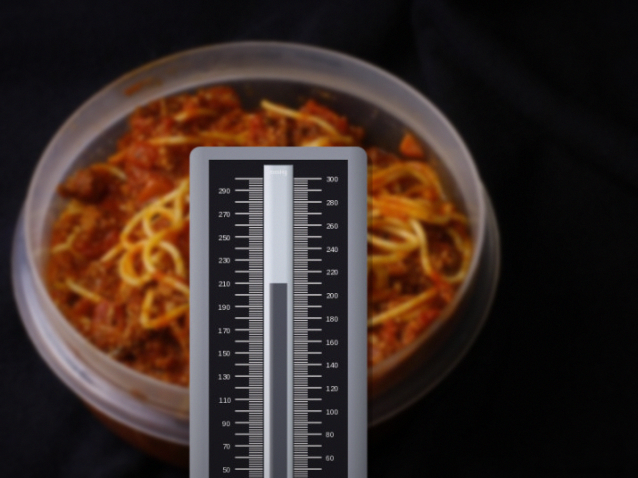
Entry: 210; mmHg
